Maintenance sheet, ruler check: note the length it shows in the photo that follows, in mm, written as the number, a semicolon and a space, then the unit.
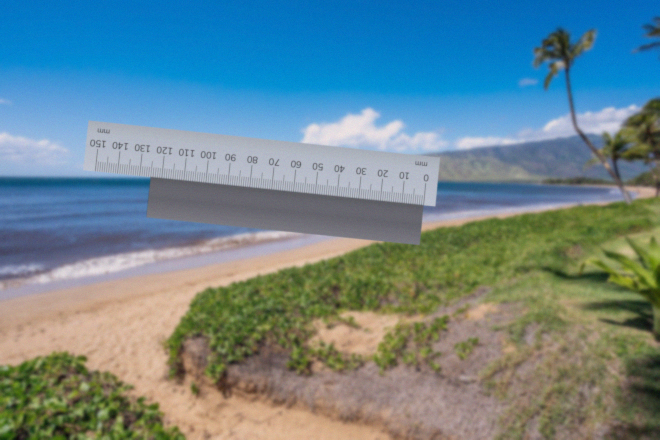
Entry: 125; mm
